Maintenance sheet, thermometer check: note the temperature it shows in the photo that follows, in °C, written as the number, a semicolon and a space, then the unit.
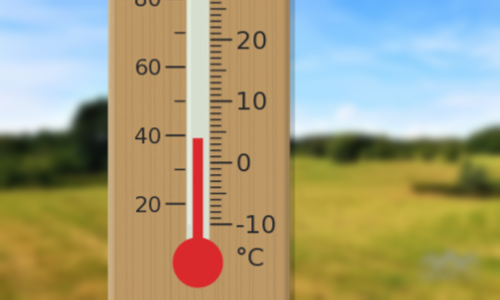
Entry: 4; °C
